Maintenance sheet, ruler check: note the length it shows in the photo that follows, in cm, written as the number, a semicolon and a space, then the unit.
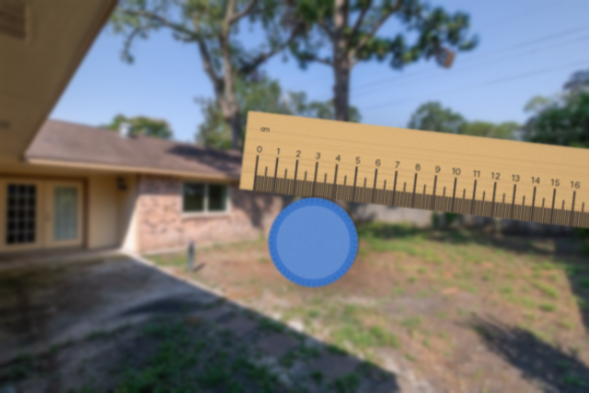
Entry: 4.5; cm
